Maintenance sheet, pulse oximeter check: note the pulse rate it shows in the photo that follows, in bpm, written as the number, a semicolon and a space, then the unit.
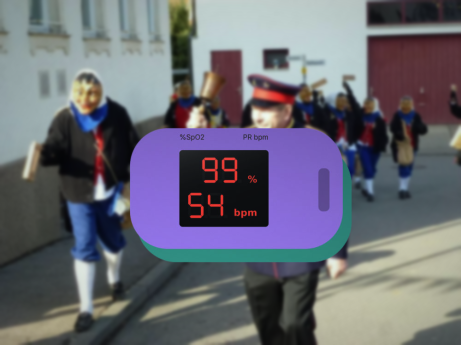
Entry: 54; bpm
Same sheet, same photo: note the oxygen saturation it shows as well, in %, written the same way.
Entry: 99; %
